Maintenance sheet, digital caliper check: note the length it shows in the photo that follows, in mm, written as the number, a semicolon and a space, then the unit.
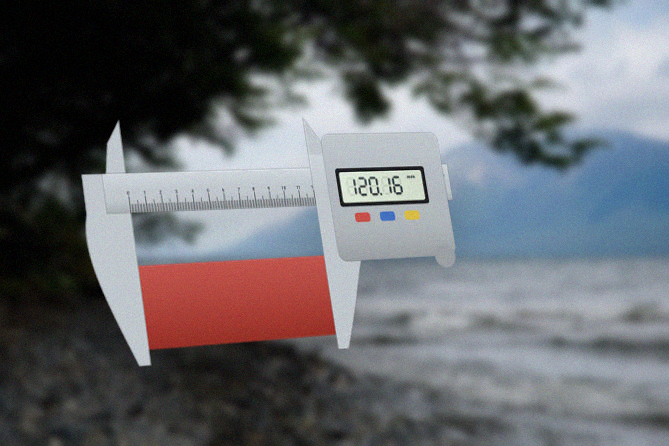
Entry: 120.16; mm
